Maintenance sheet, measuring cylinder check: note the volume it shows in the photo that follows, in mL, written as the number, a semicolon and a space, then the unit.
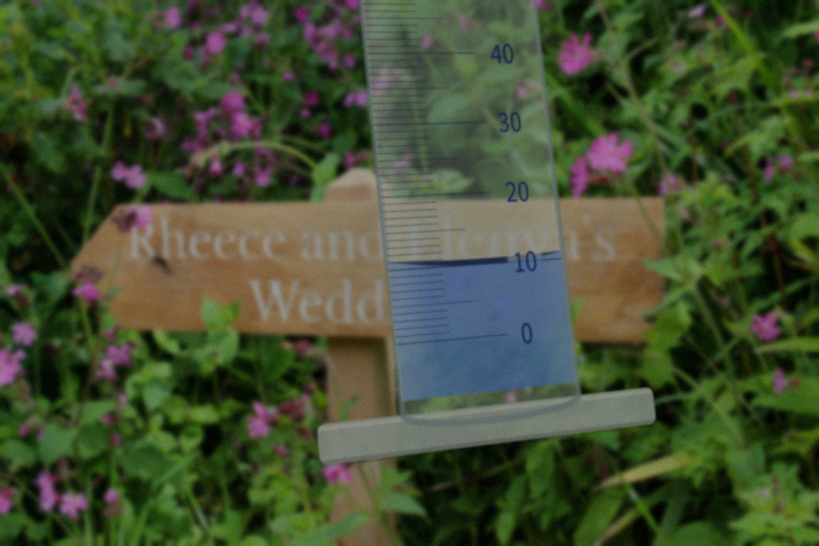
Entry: 10; mL
